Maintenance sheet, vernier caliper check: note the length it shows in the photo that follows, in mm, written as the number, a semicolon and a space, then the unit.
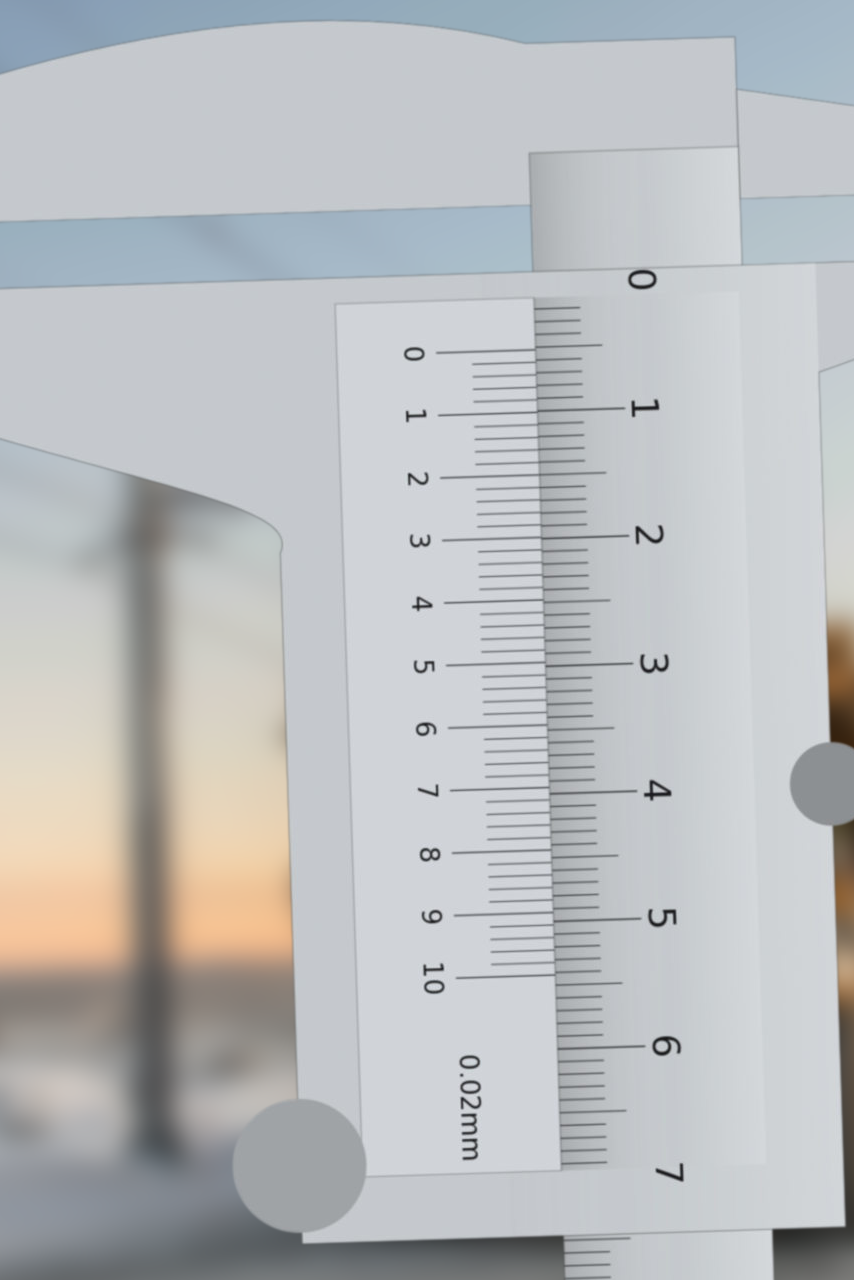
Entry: 5.2; mm
